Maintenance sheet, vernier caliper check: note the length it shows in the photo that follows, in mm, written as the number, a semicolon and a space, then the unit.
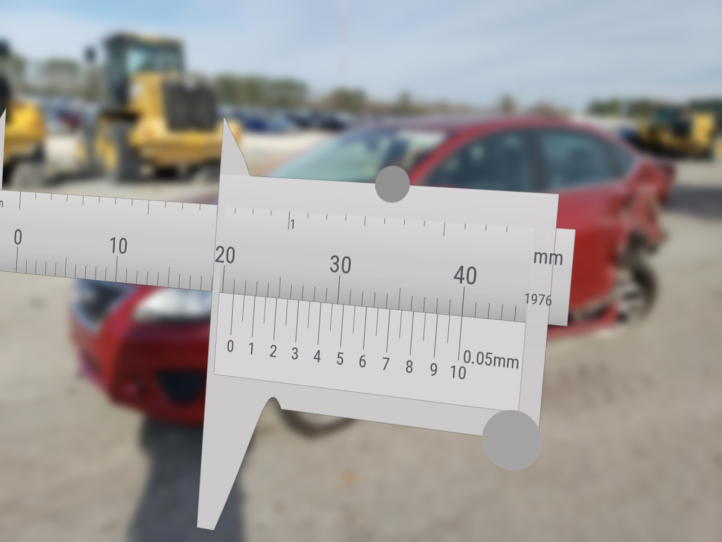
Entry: 21.0; mm
